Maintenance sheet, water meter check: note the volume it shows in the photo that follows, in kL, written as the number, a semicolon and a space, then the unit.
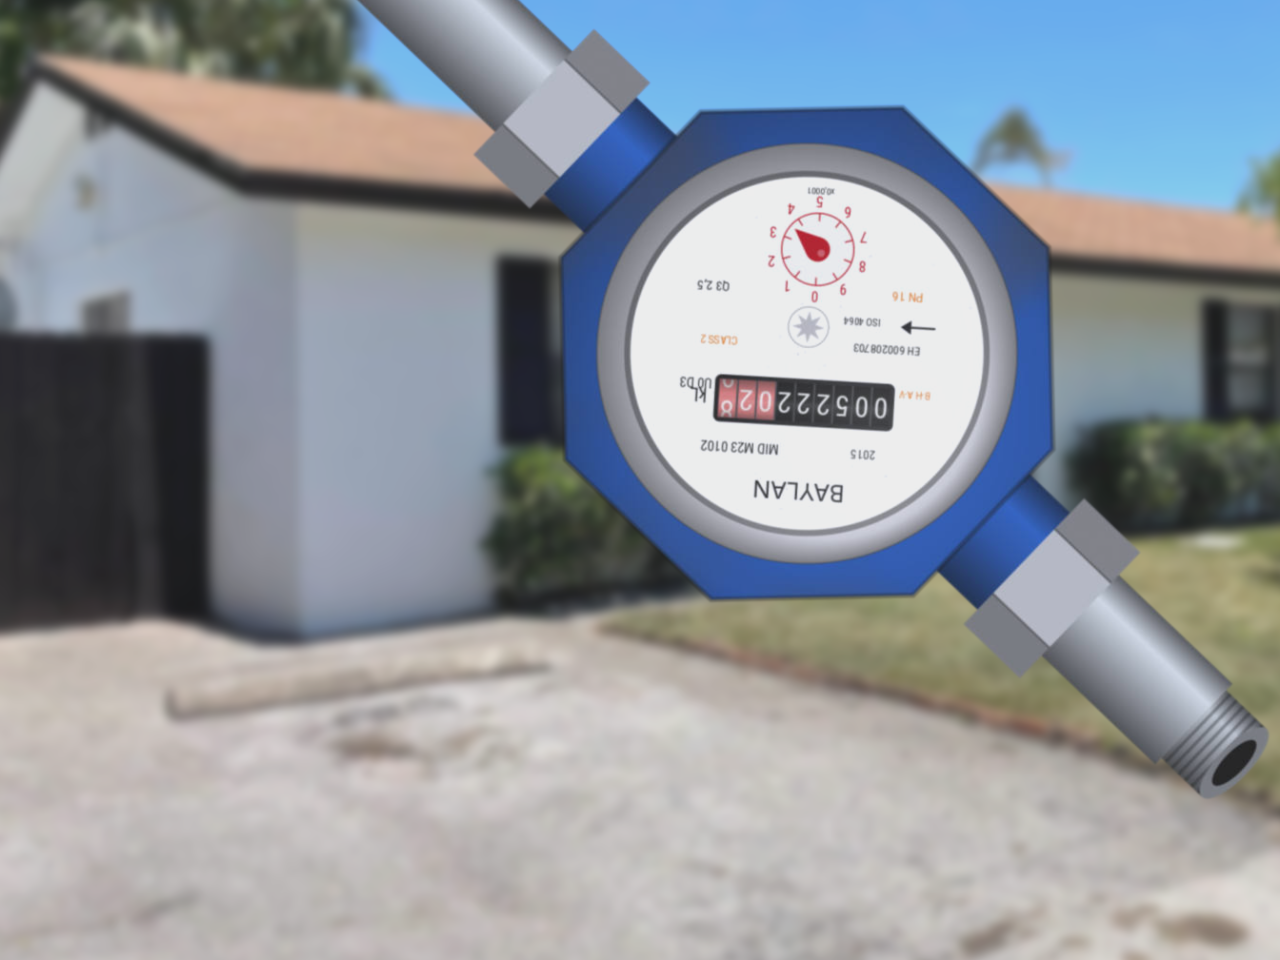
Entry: 5222.0283; kL
